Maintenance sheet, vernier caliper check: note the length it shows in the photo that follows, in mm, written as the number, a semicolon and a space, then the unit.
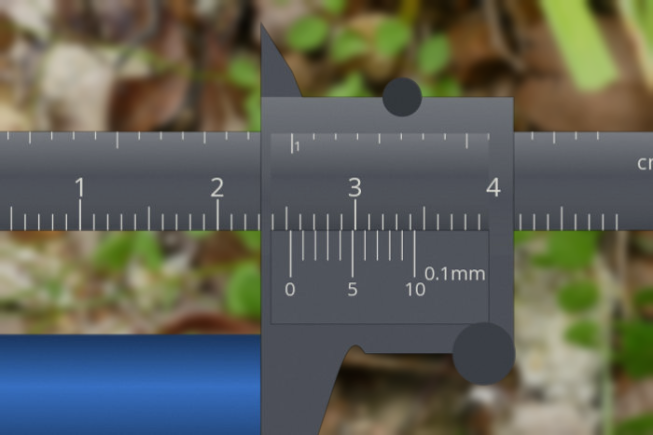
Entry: 25.3; mm
